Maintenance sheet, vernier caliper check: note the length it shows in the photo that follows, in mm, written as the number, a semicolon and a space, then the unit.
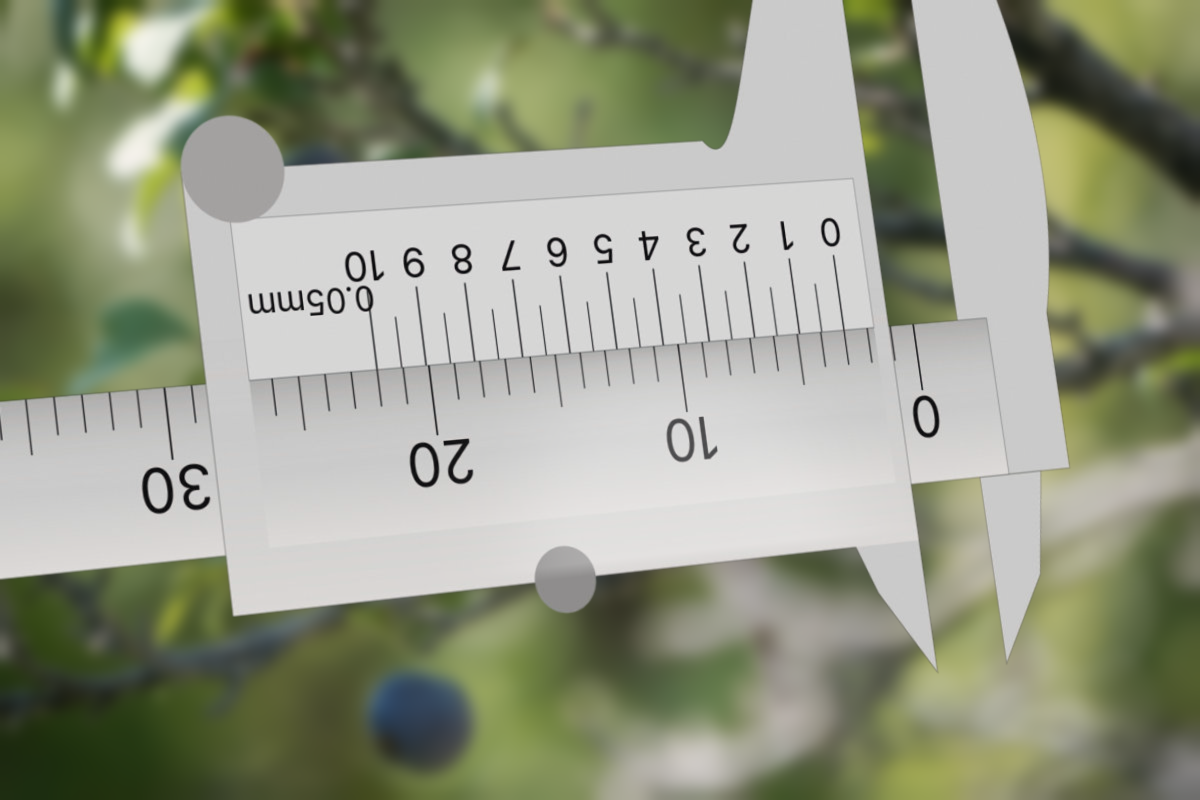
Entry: 3.0; mm
